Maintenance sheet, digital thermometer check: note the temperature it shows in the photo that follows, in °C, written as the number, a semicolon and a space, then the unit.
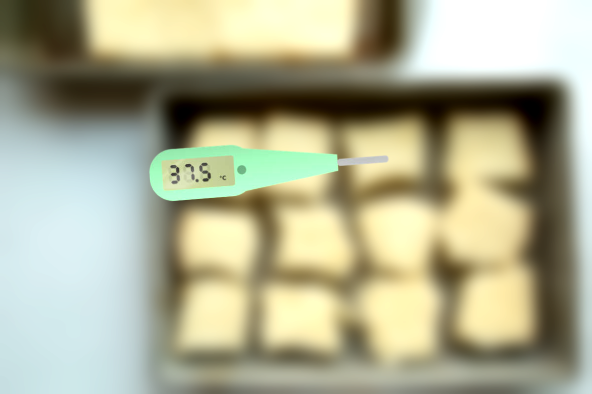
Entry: 37.5; °C
